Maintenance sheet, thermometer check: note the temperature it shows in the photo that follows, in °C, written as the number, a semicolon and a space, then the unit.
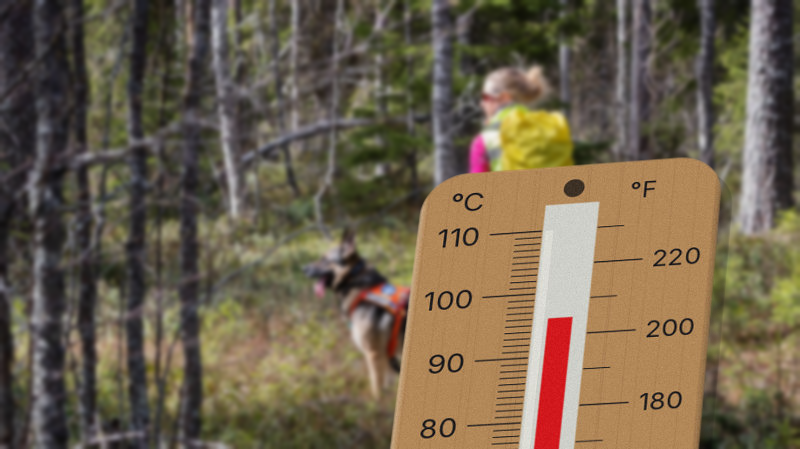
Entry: 96; °C
